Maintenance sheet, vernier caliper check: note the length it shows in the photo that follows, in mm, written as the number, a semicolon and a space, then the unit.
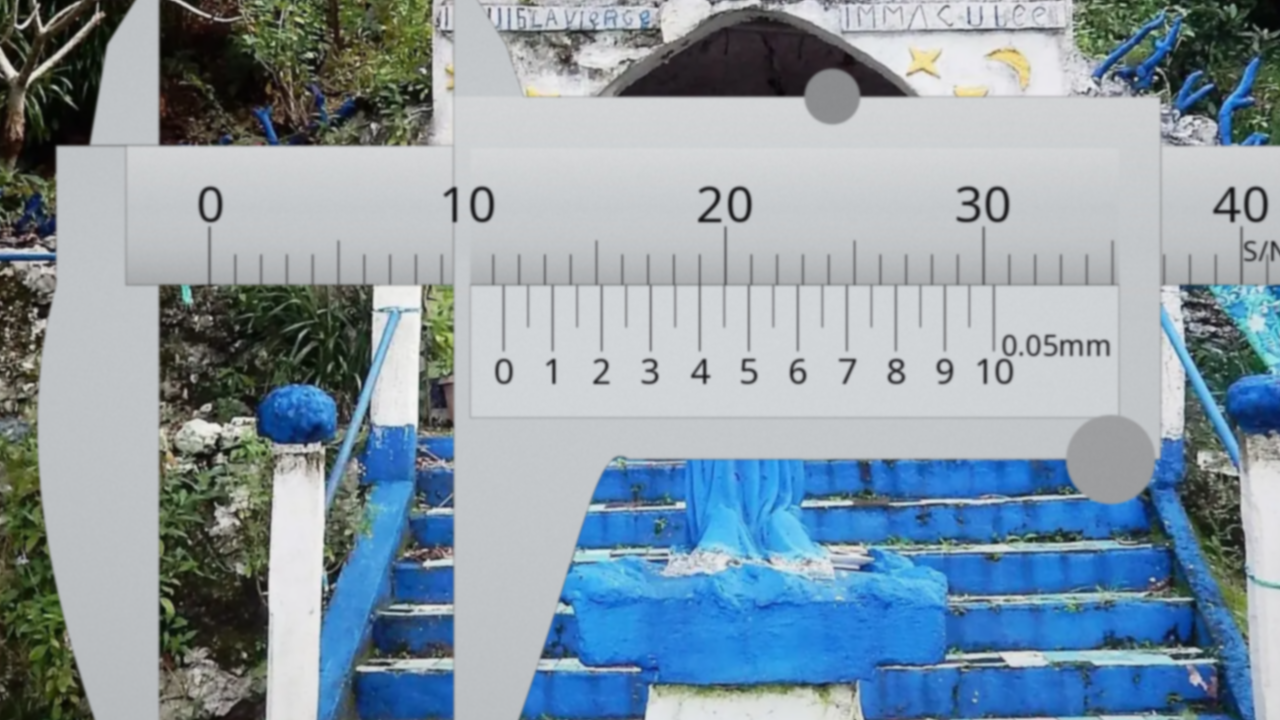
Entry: 11.4; mm
